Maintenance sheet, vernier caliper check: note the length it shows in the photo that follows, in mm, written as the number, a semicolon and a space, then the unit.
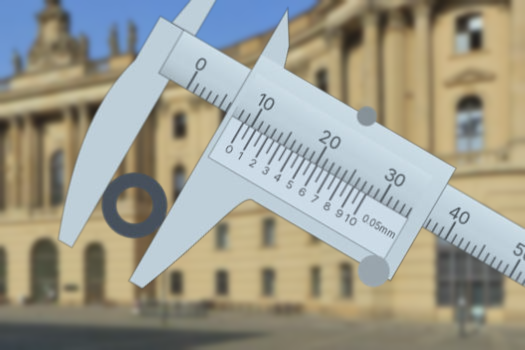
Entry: 8.8; mm
